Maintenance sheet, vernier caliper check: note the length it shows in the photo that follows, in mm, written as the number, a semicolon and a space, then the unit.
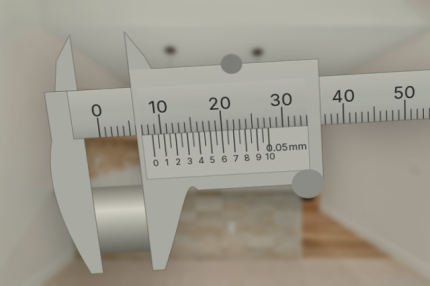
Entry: 8.6; mm
